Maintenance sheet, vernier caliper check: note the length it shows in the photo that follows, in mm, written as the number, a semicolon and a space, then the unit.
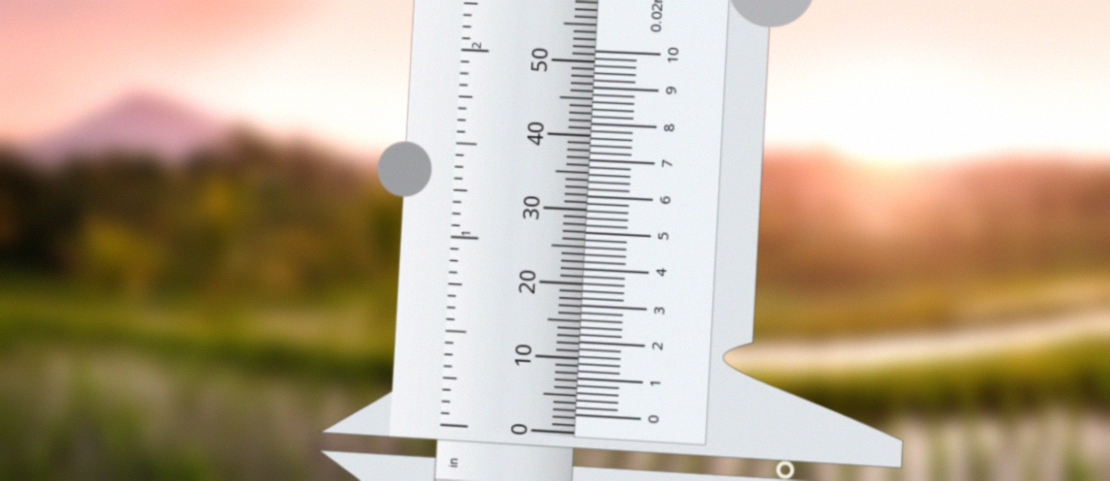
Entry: 2.4; mm
